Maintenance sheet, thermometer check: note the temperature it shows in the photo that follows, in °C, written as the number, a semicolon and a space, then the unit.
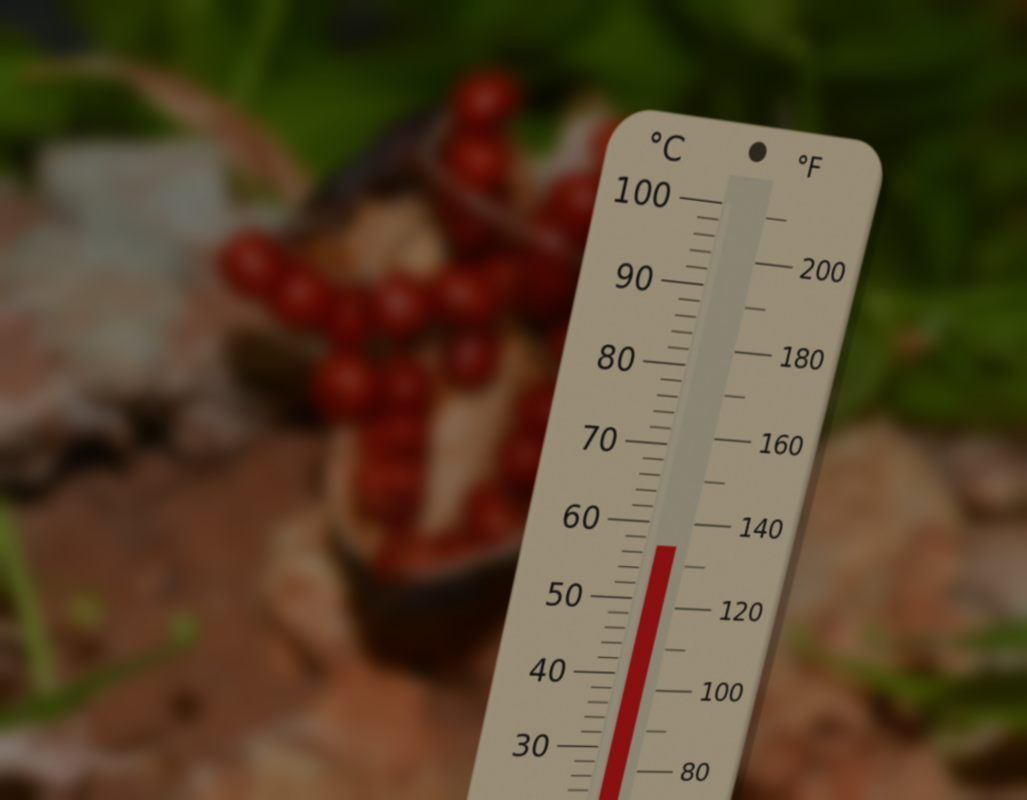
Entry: 57; °C
